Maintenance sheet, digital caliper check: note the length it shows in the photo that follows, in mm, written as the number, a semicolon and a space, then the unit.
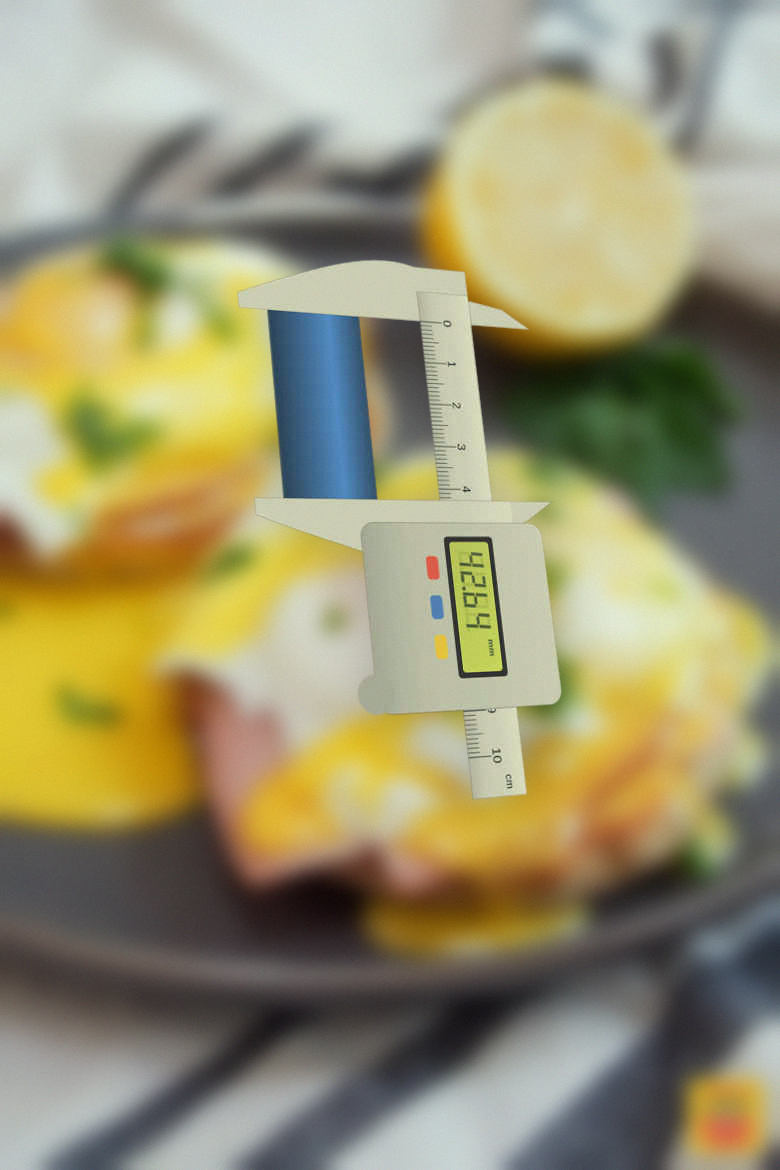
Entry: 42.64; mm
